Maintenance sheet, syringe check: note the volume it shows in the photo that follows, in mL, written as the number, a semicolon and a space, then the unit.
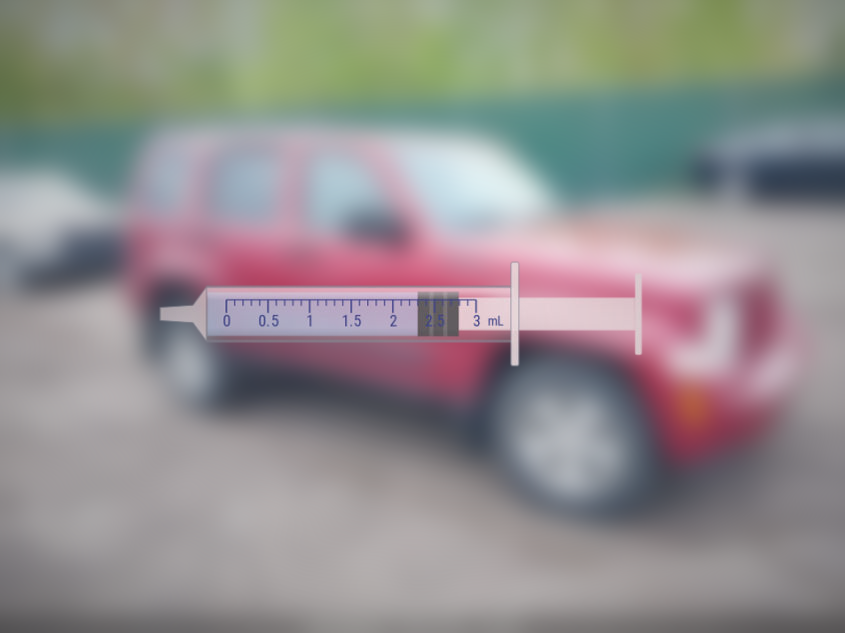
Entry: 2.3; mL
